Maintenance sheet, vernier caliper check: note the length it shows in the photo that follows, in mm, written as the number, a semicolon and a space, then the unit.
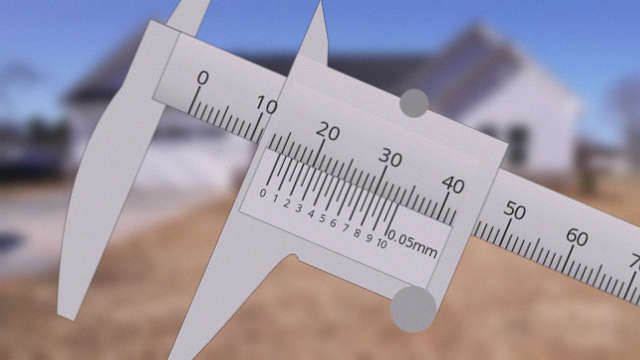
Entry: 14.8; mm
